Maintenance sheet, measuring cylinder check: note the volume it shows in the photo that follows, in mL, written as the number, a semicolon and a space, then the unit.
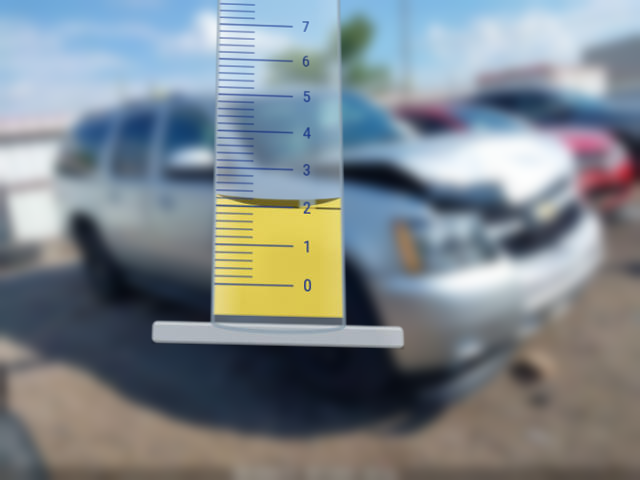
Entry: 2; mL
